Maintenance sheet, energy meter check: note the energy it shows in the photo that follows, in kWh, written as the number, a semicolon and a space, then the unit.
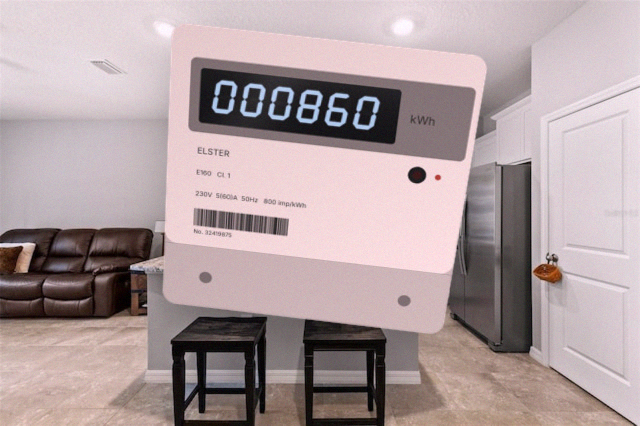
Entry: 860; kWh
